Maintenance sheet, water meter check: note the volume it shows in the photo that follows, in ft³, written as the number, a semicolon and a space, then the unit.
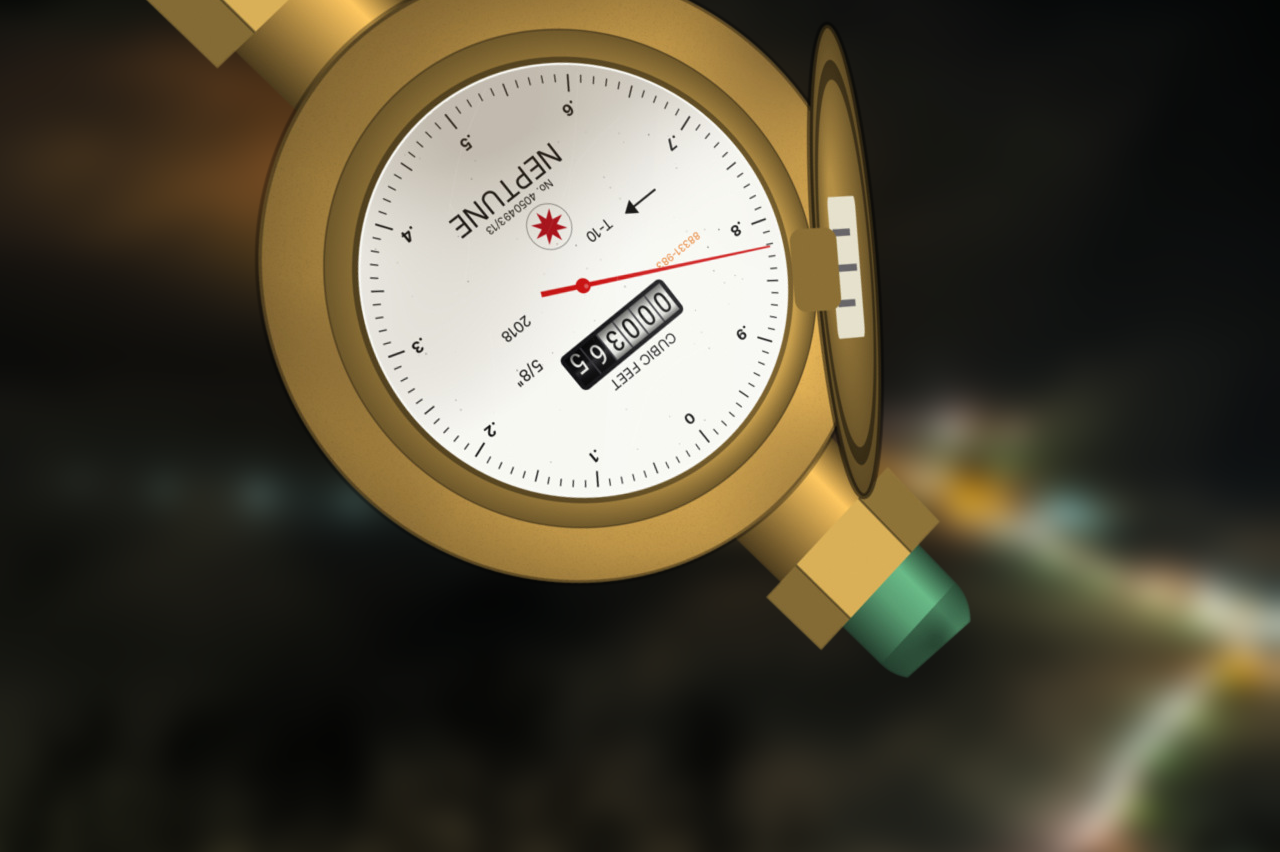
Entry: 364.82; ft³
